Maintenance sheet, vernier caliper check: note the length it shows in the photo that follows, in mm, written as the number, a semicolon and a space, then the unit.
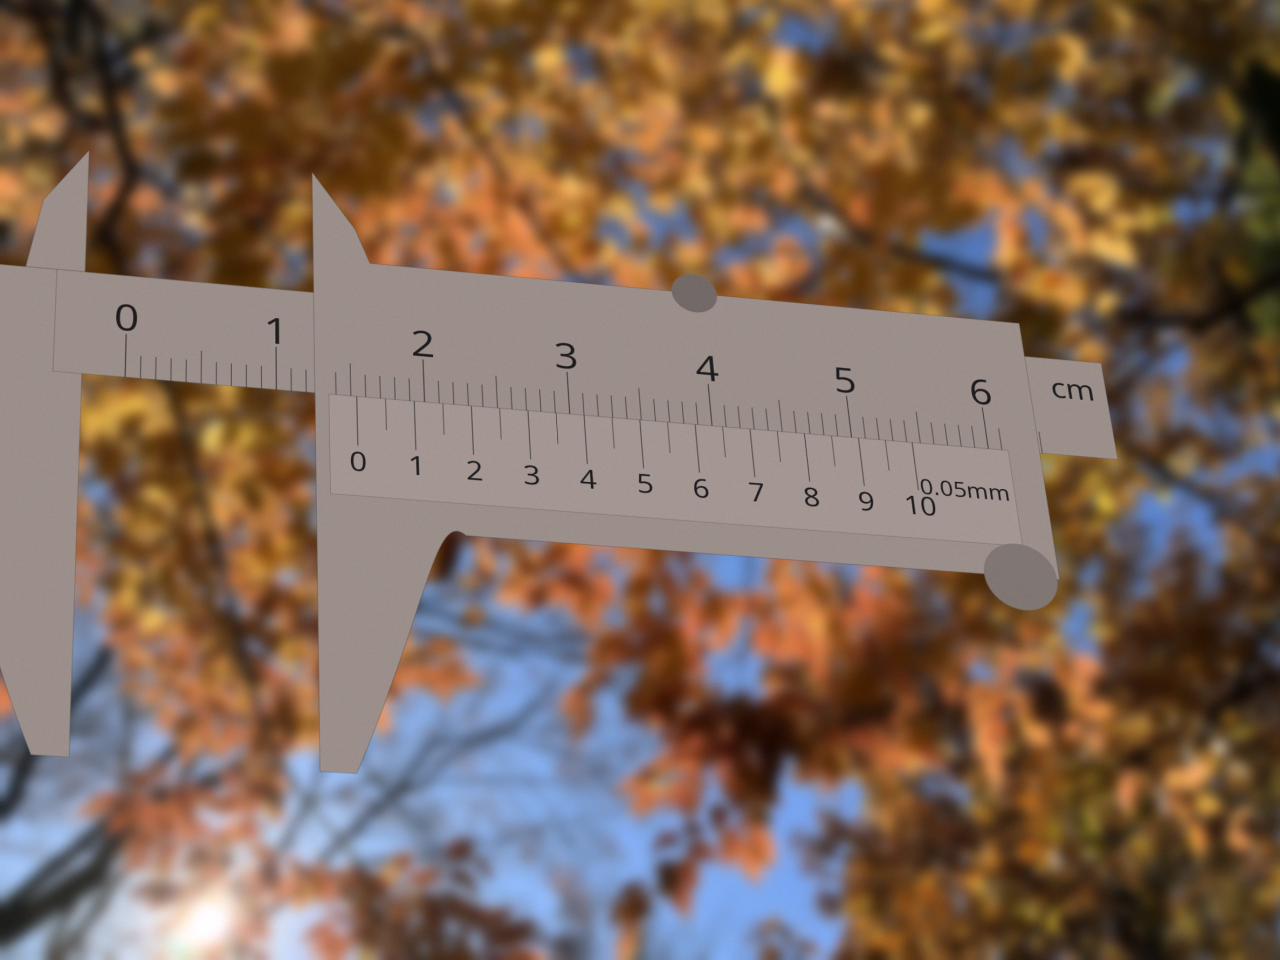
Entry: 15.4; mm
